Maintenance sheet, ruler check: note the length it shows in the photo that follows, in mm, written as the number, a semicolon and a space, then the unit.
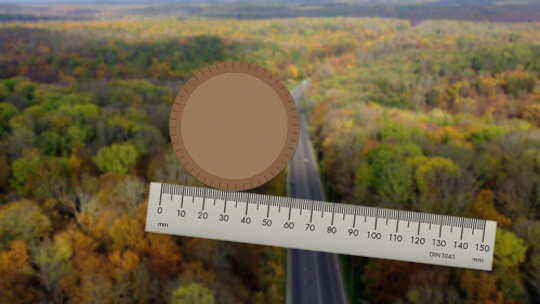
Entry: 60; mm
